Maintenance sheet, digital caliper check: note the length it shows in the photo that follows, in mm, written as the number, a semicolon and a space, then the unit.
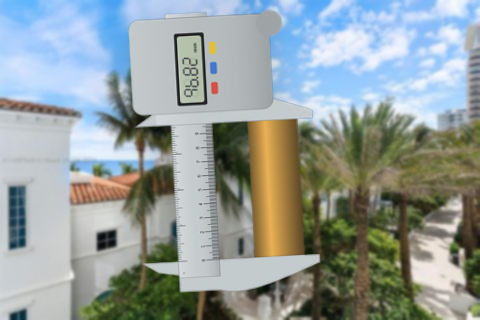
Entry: 96.82; mm
